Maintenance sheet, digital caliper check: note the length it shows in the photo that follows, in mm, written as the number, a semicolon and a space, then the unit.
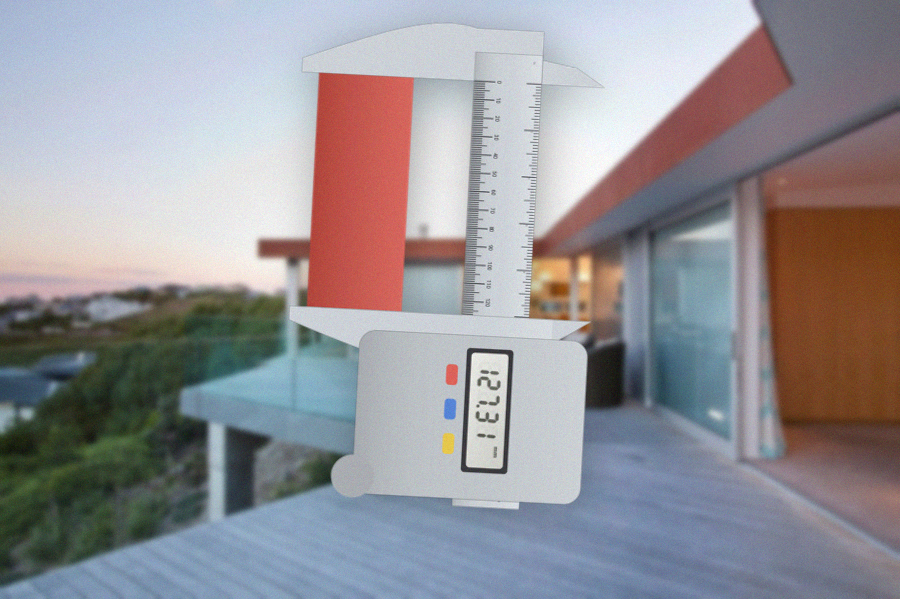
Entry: 127.31; mm
